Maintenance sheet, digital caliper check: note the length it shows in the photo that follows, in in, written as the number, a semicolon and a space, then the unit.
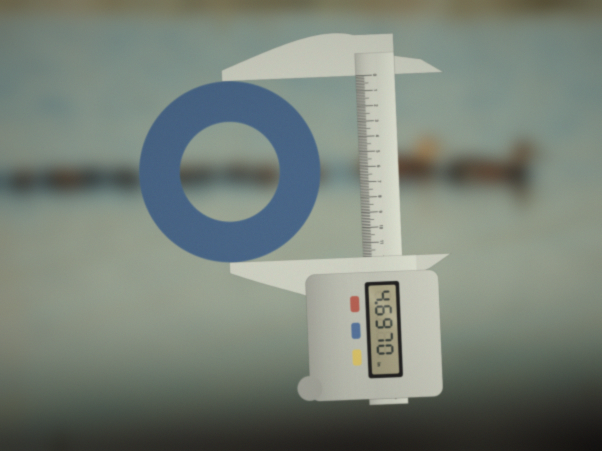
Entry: 4.6970; in
